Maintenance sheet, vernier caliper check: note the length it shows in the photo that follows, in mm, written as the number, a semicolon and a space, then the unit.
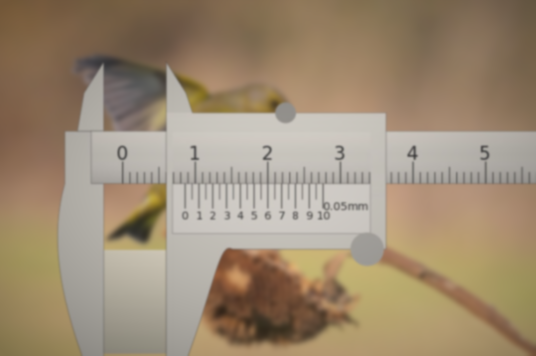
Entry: 8.6; mm
